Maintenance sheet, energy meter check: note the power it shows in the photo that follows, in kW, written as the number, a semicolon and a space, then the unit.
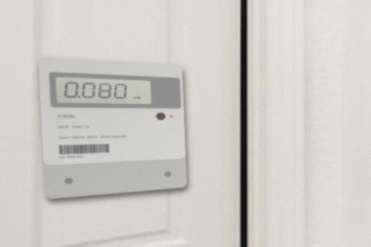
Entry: 0.080; kW
